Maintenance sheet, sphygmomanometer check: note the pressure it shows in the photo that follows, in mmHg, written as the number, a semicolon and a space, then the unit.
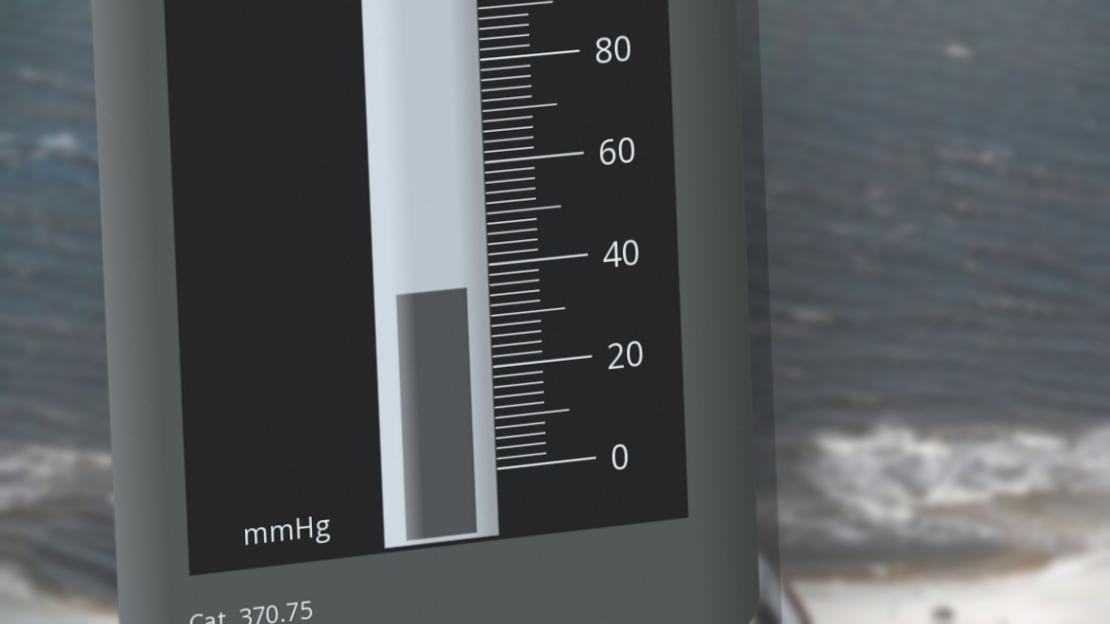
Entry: 36; mmHg
